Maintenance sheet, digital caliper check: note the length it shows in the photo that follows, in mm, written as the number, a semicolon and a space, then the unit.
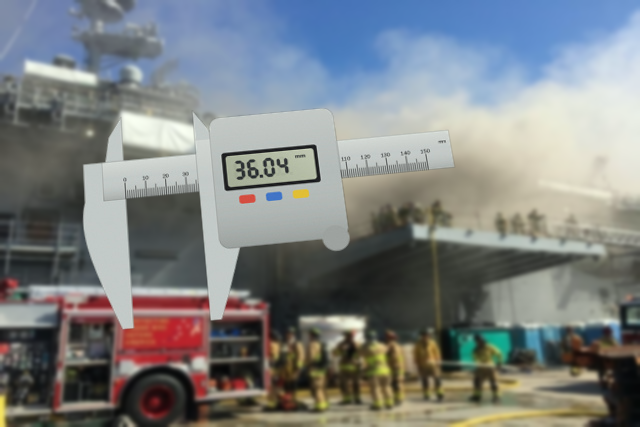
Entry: 36.04; mm
